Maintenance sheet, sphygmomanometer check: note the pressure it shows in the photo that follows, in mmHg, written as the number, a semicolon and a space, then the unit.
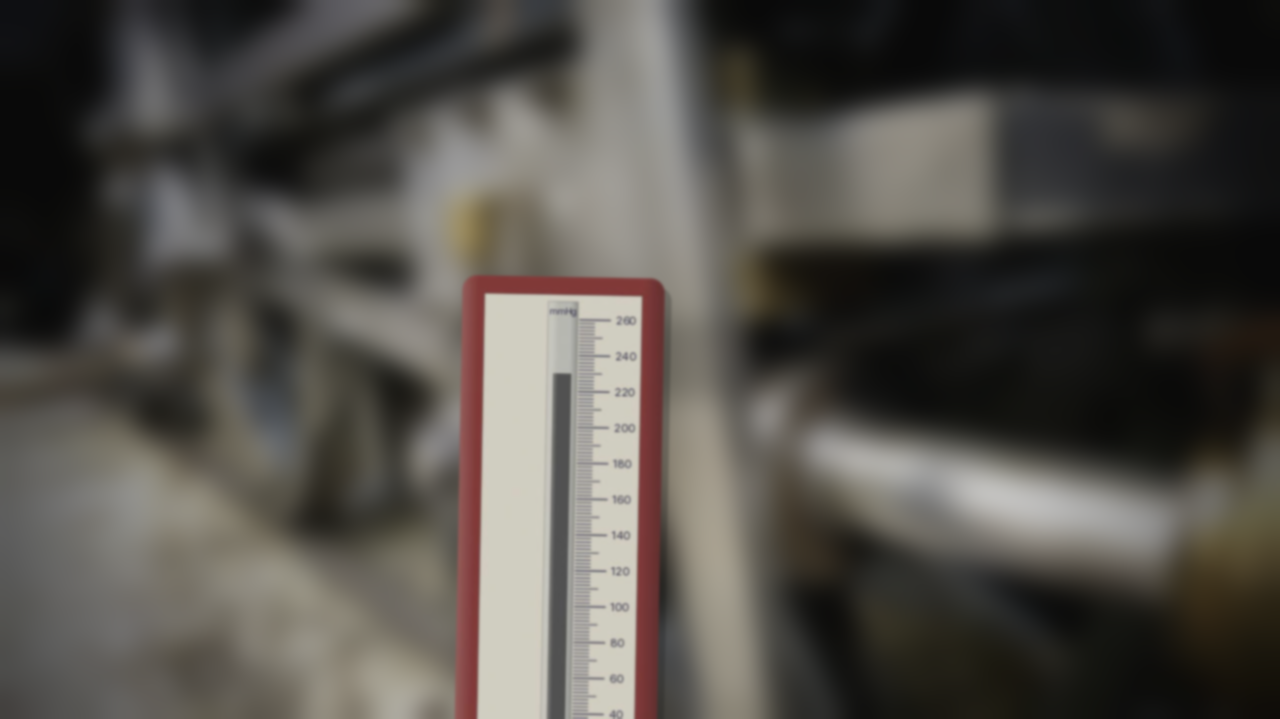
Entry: 230; mmHg
